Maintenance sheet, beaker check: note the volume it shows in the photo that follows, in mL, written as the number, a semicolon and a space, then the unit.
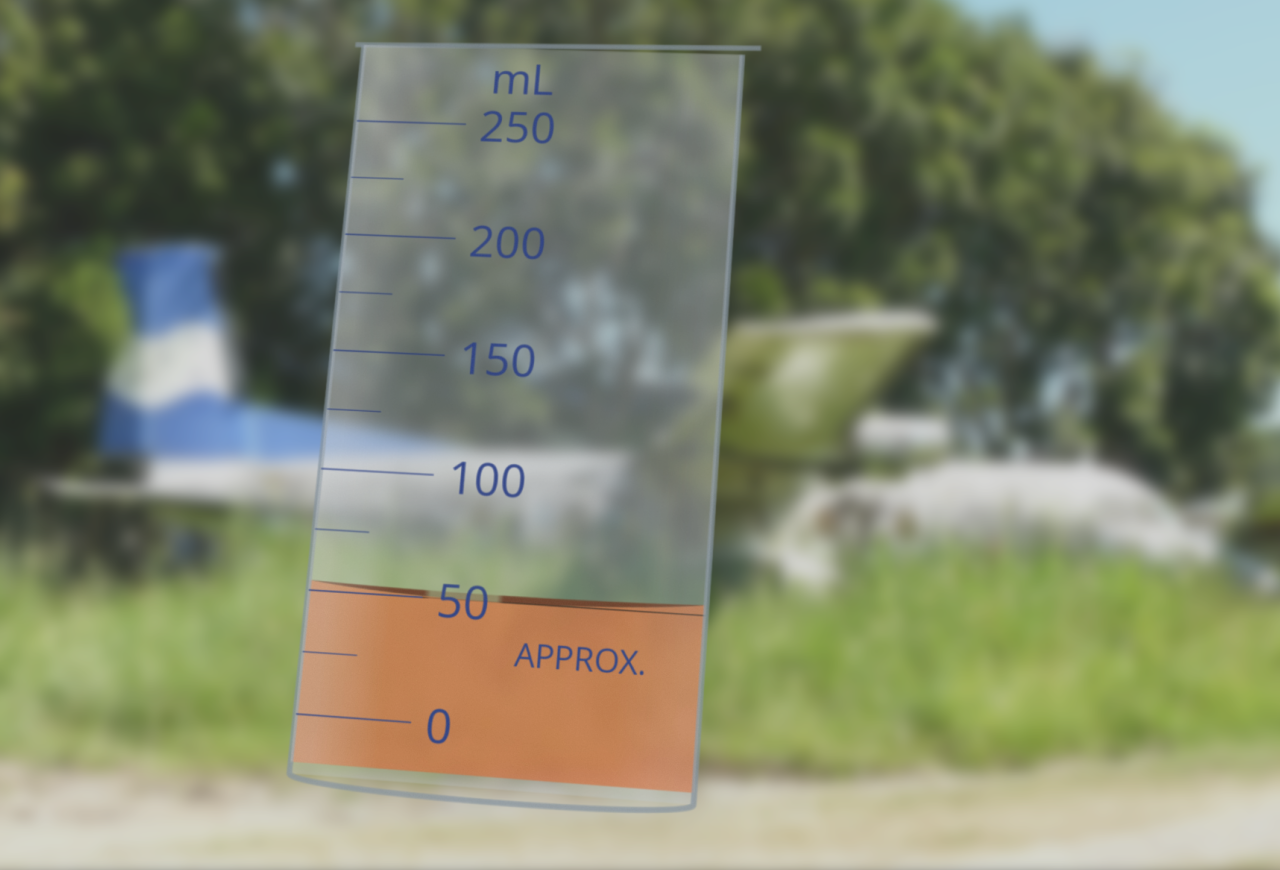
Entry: 50; mL
